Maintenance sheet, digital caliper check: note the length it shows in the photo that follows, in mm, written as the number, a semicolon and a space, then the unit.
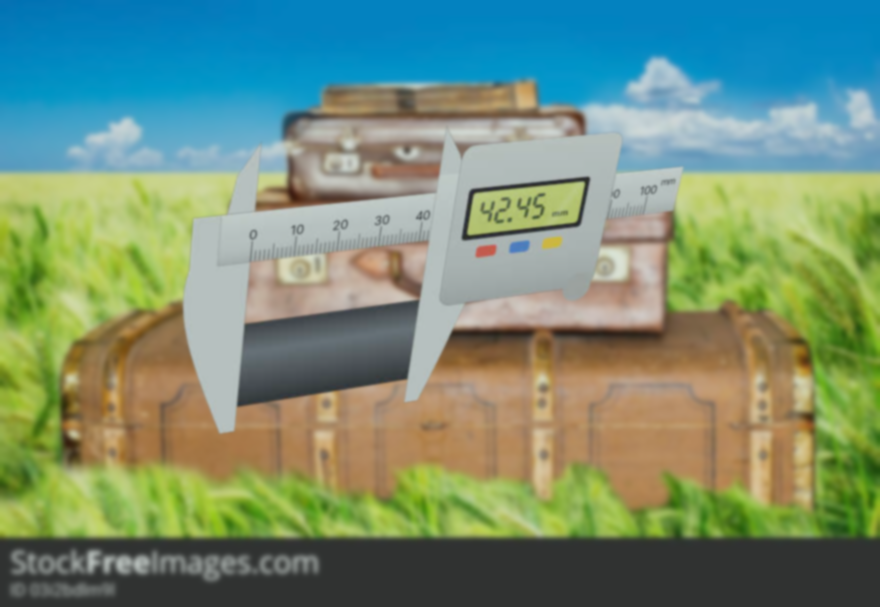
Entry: 42.45; mm
